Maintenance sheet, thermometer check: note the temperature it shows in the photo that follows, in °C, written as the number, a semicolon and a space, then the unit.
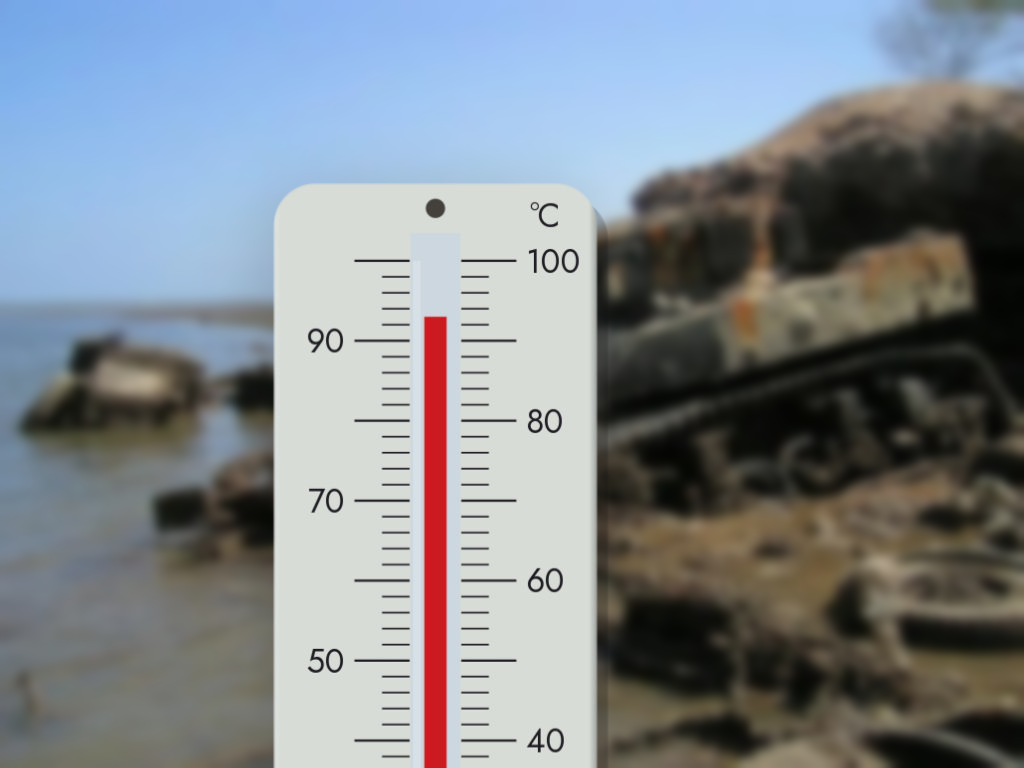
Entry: 93; °C
